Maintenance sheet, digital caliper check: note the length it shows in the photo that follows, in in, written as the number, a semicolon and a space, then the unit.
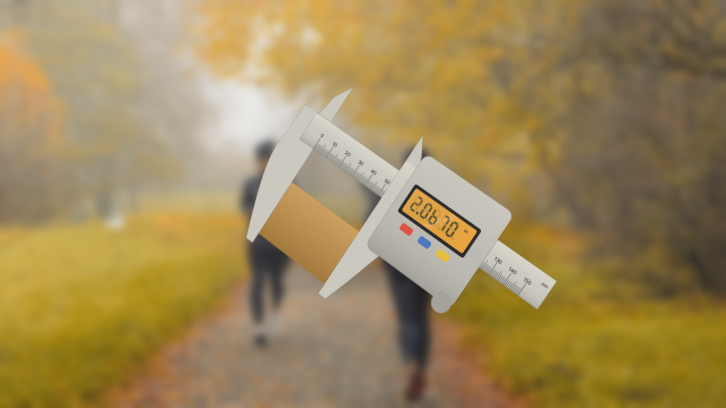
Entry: 2.0670; in
